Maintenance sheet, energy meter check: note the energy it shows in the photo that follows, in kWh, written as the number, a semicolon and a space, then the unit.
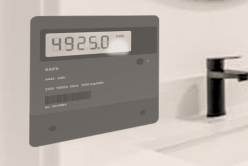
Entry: 4925.0; kWh
